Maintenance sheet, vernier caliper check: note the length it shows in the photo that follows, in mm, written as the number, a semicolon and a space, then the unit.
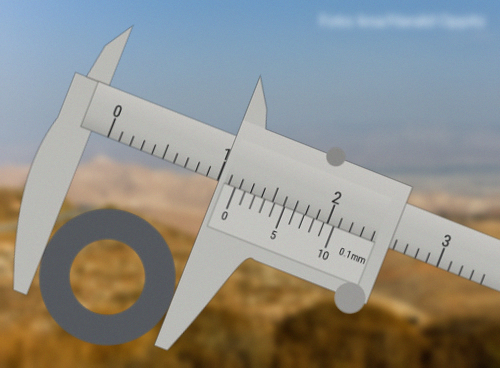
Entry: 11.6; mm
